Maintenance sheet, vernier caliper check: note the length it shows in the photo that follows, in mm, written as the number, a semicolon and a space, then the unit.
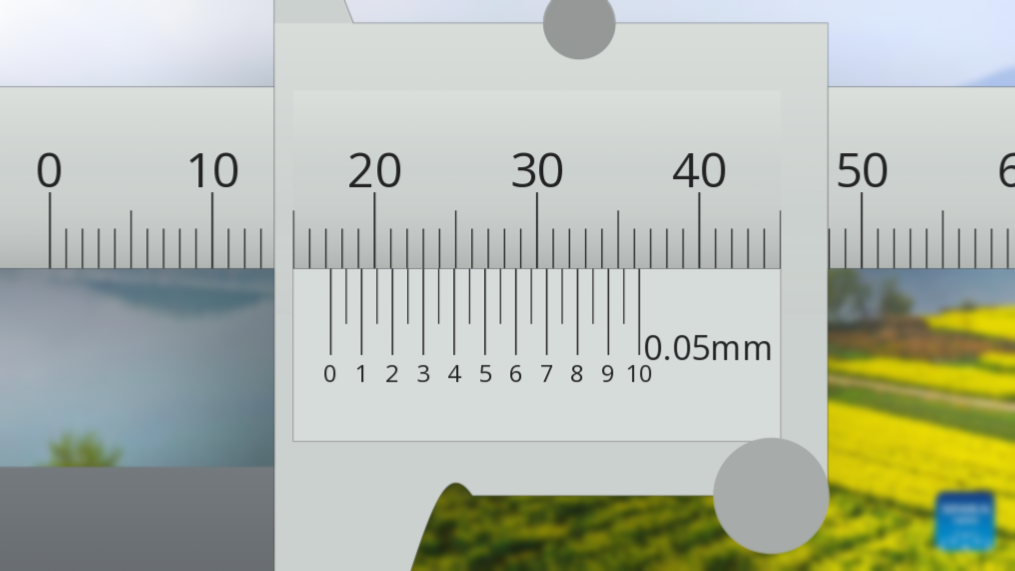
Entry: 17.3; mm
